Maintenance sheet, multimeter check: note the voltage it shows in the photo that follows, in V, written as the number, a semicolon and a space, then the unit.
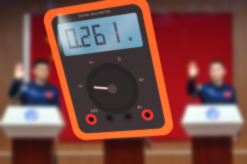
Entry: 0.261; V
